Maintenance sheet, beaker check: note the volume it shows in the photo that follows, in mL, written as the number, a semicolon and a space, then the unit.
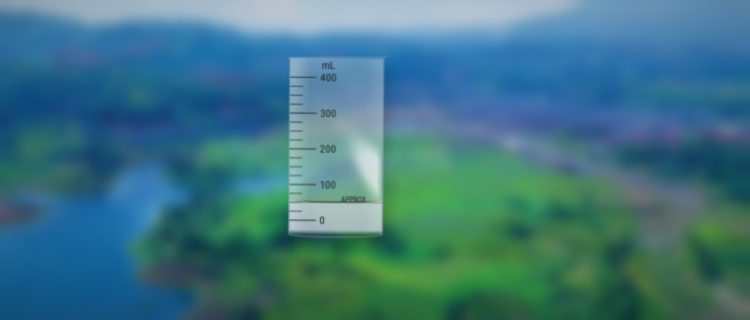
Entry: 50; mL
